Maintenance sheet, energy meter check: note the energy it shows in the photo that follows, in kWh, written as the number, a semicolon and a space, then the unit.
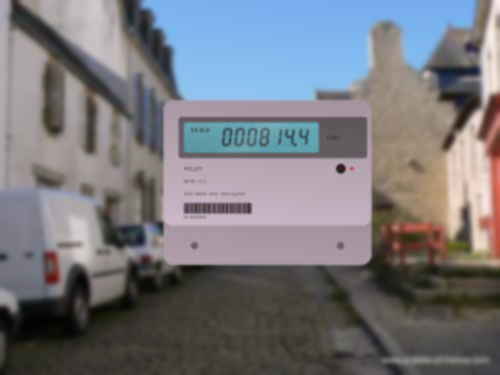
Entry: 814.4; kWh
